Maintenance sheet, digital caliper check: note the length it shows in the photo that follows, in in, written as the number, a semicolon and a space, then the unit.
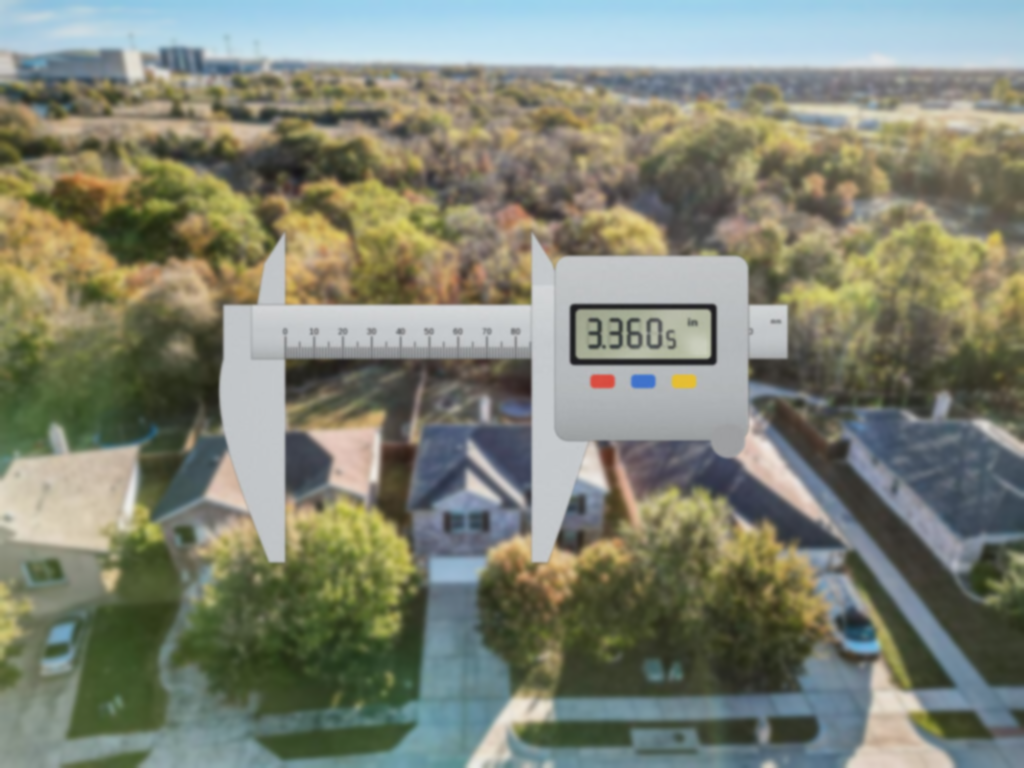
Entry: 3.3605; in
